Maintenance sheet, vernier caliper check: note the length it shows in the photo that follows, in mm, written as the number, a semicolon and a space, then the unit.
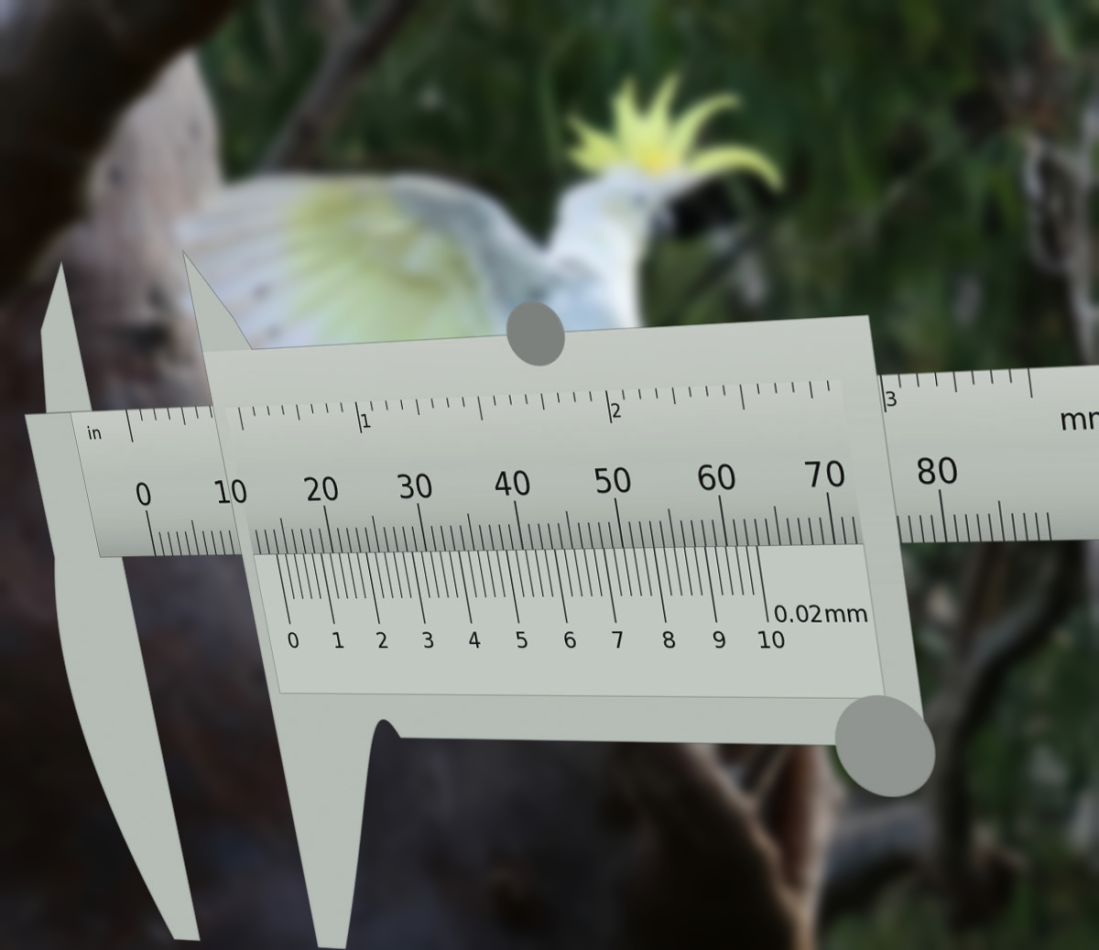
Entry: 13.8; mm
